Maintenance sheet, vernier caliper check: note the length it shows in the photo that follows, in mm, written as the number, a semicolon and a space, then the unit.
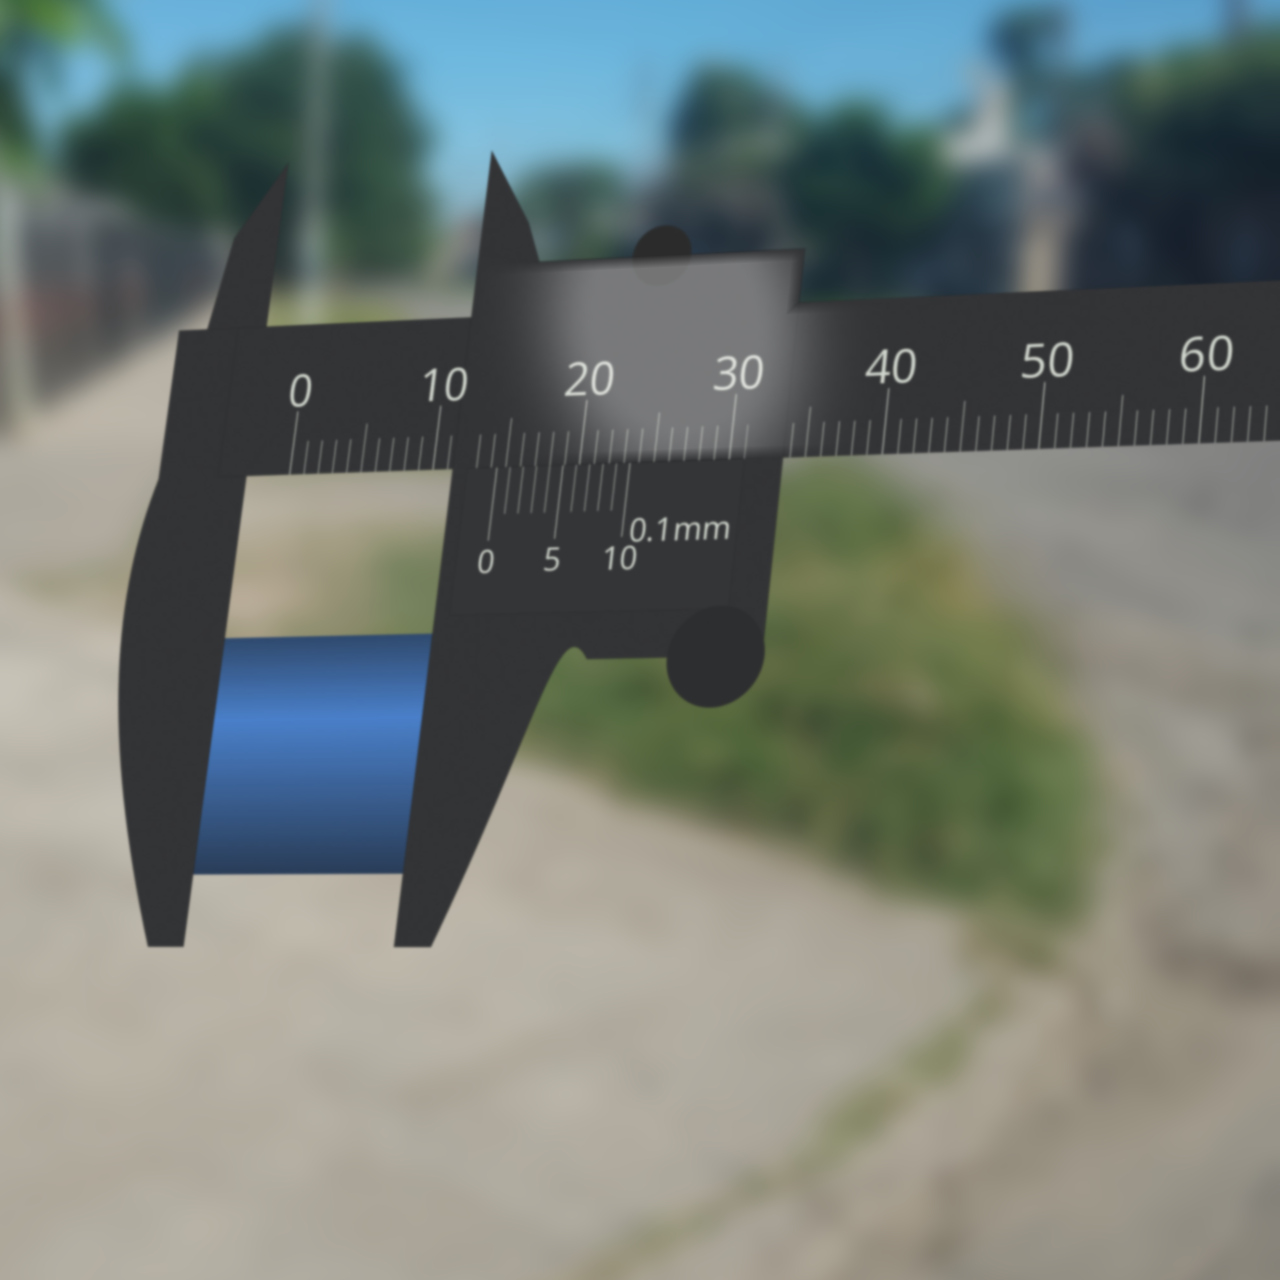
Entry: 14.4; mm
